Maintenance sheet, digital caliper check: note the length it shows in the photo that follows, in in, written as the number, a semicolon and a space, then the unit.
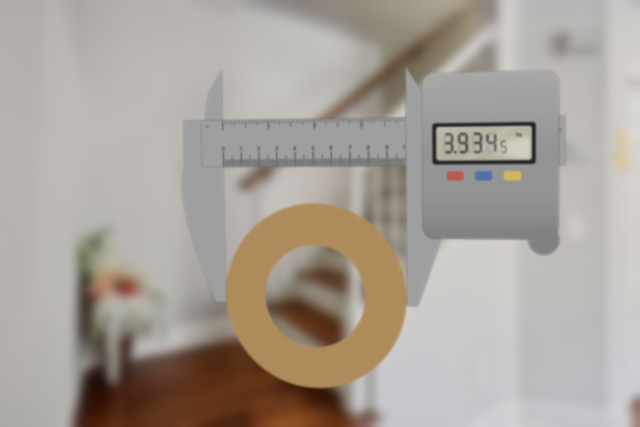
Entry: 3.9345; in
